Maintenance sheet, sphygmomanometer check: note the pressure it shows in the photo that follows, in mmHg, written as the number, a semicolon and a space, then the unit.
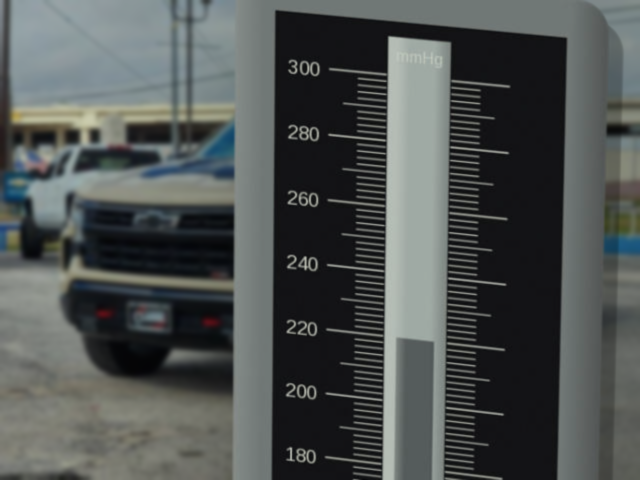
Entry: 220; mmHg
